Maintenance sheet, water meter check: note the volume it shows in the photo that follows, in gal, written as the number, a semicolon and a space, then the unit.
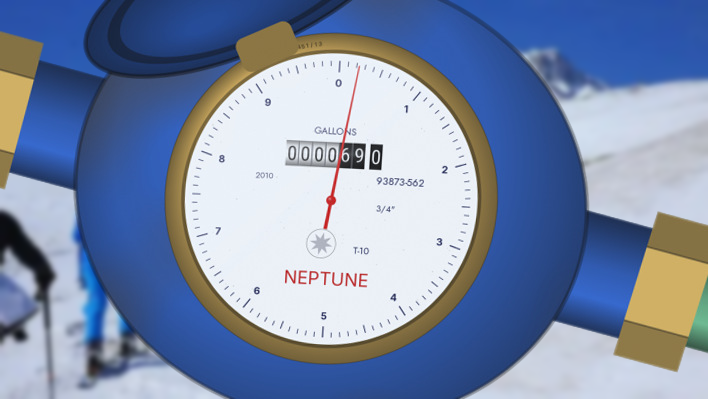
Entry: 690.2; gal
